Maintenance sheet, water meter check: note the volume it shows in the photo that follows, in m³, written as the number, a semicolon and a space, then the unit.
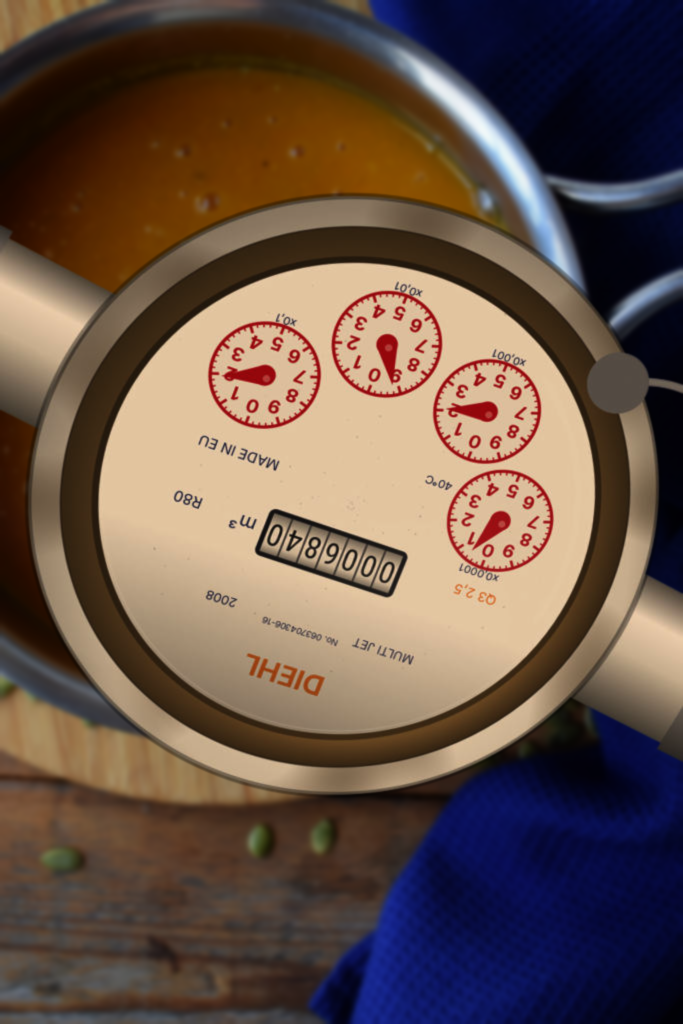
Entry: 6840.1920; m³
